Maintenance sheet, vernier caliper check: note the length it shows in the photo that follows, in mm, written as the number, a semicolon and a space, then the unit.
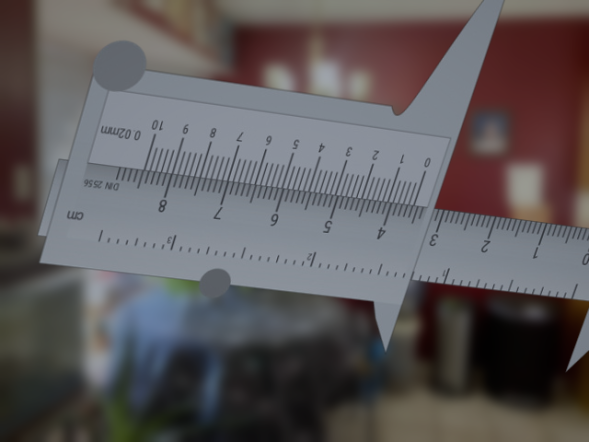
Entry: 35.8; mm
